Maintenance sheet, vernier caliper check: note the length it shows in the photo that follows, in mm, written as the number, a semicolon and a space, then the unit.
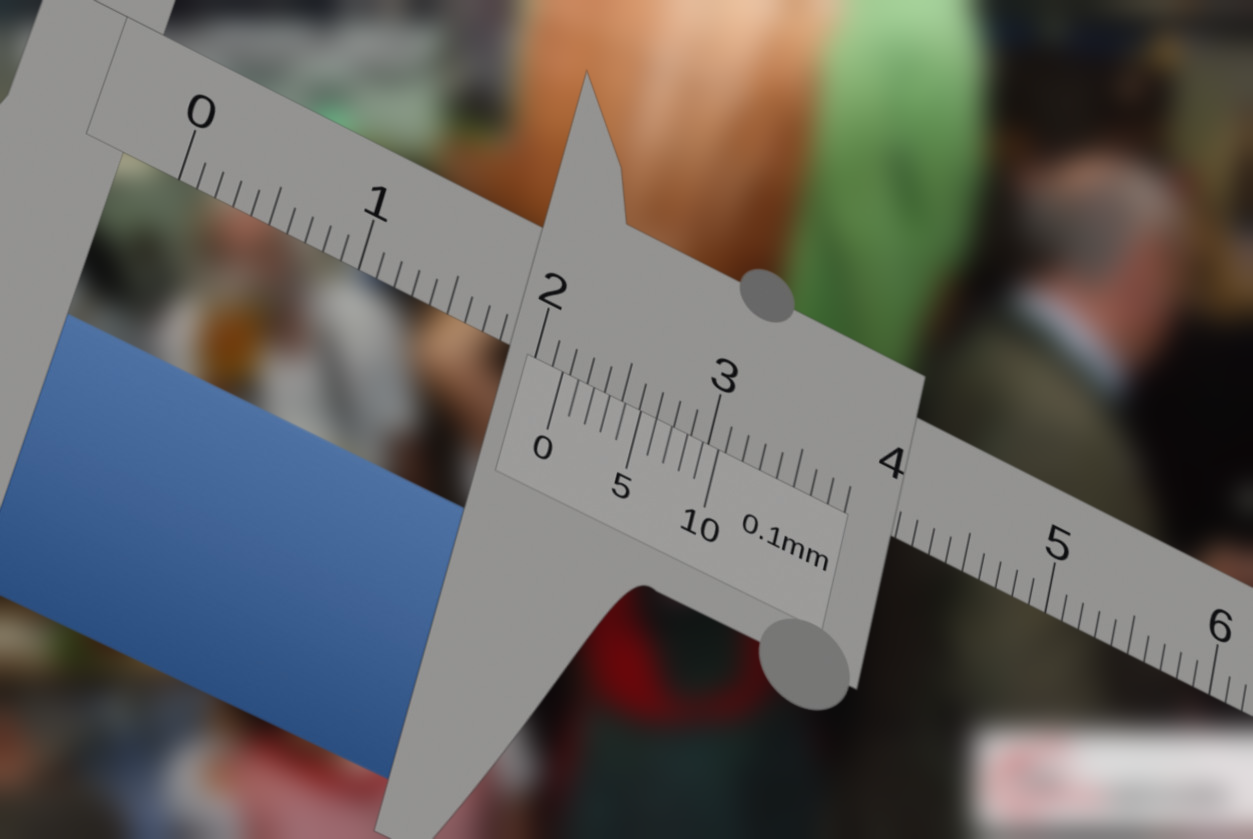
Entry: 21.6; mm
